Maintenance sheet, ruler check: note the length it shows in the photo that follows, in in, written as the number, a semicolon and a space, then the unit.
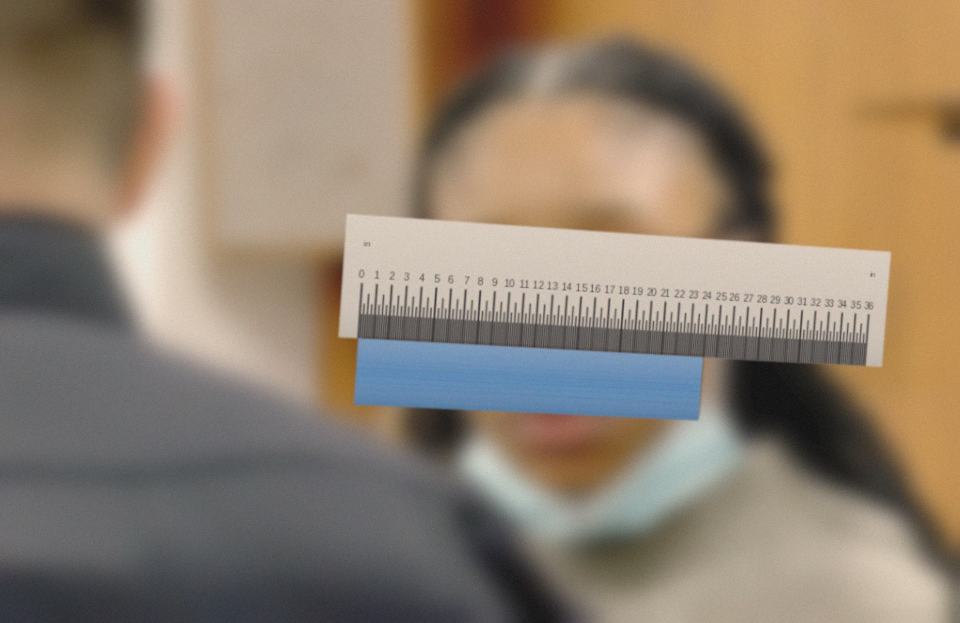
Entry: 24; in
